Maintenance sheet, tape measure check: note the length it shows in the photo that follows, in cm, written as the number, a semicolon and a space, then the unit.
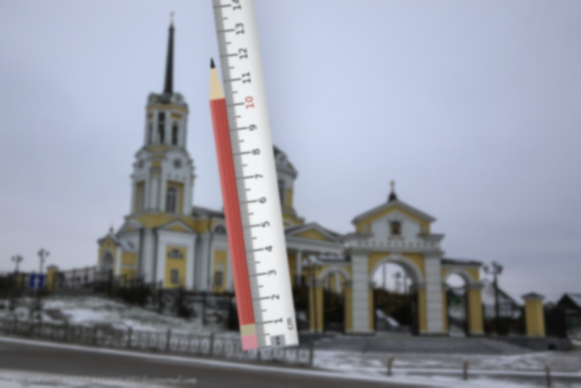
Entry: 12; cm
